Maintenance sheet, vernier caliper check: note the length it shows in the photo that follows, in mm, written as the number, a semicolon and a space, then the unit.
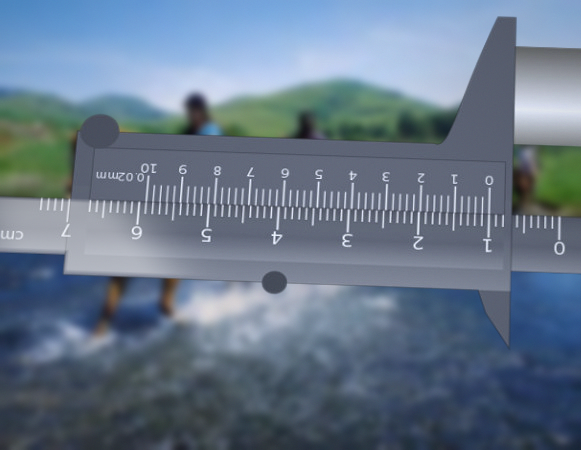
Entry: 10.0; mm
